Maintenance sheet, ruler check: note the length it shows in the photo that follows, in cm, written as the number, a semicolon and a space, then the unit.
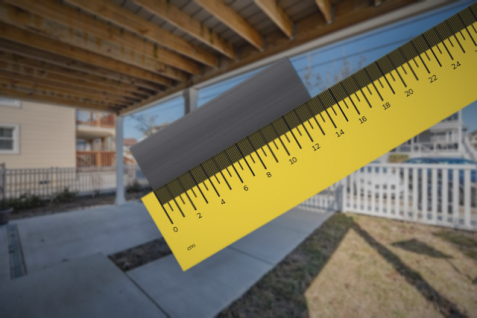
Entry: 13.5; cm
